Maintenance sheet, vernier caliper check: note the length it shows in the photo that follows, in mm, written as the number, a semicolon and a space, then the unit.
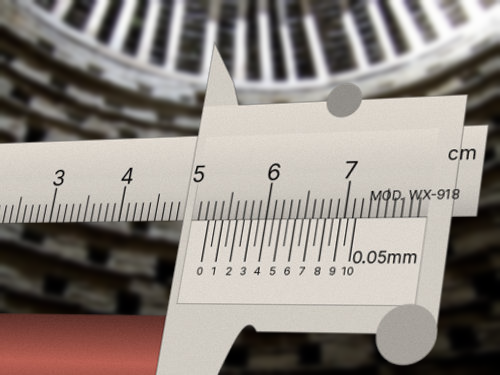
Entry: 52.4; mm
